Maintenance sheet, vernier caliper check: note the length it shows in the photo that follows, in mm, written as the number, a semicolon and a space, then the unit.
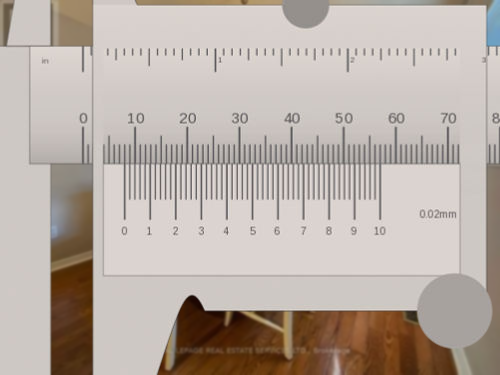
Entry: 8.0; mm
